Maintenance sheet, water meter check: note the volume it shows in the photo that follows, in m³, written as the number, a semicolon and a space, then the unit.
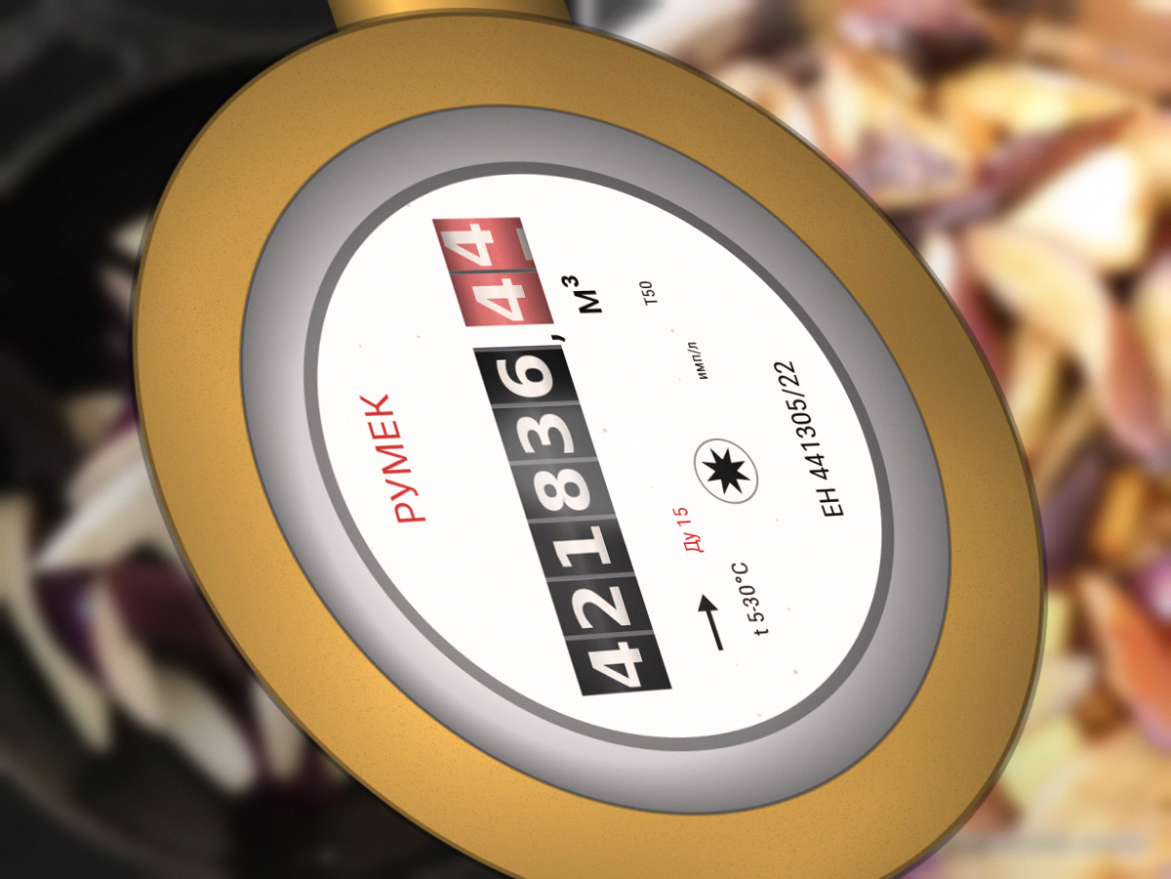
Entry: 421836.44; m³
